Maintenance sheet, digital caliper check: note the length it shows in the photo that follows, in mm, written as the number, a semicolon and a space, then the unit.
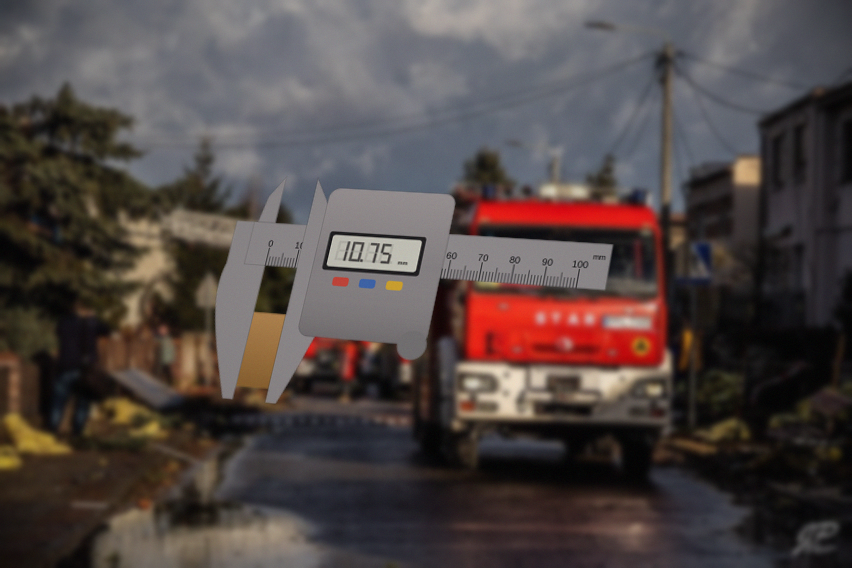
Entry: 10.75; mm
